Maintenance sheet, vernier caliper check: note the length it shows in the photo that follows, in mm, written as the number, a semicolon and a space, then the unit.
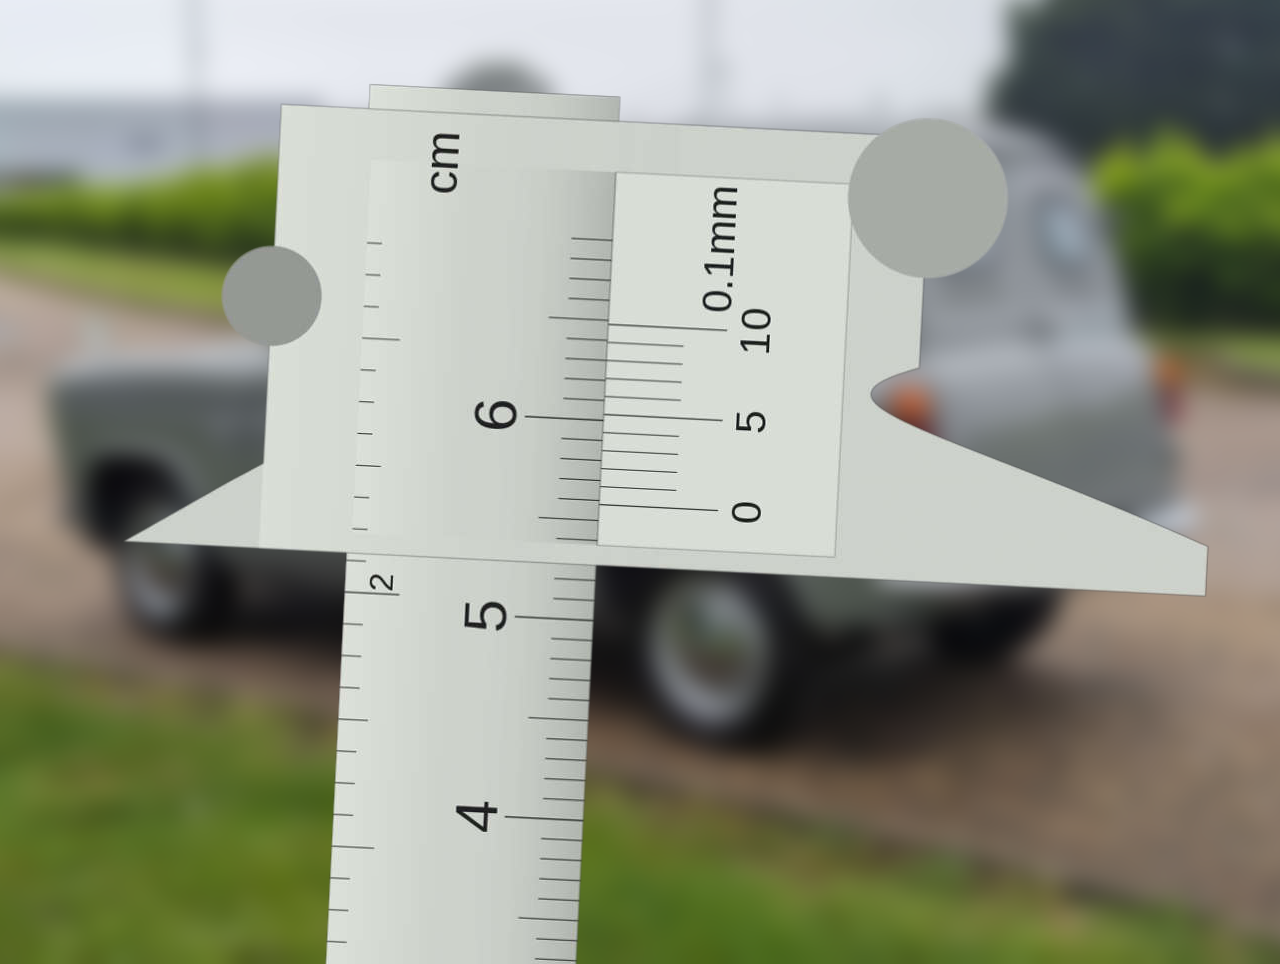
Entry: 55.8; mm
